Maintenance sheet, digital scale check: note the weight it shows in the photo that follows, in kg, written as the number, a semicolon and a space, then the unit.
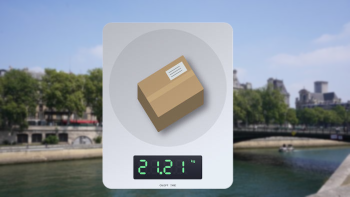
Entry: 21.21; kg
